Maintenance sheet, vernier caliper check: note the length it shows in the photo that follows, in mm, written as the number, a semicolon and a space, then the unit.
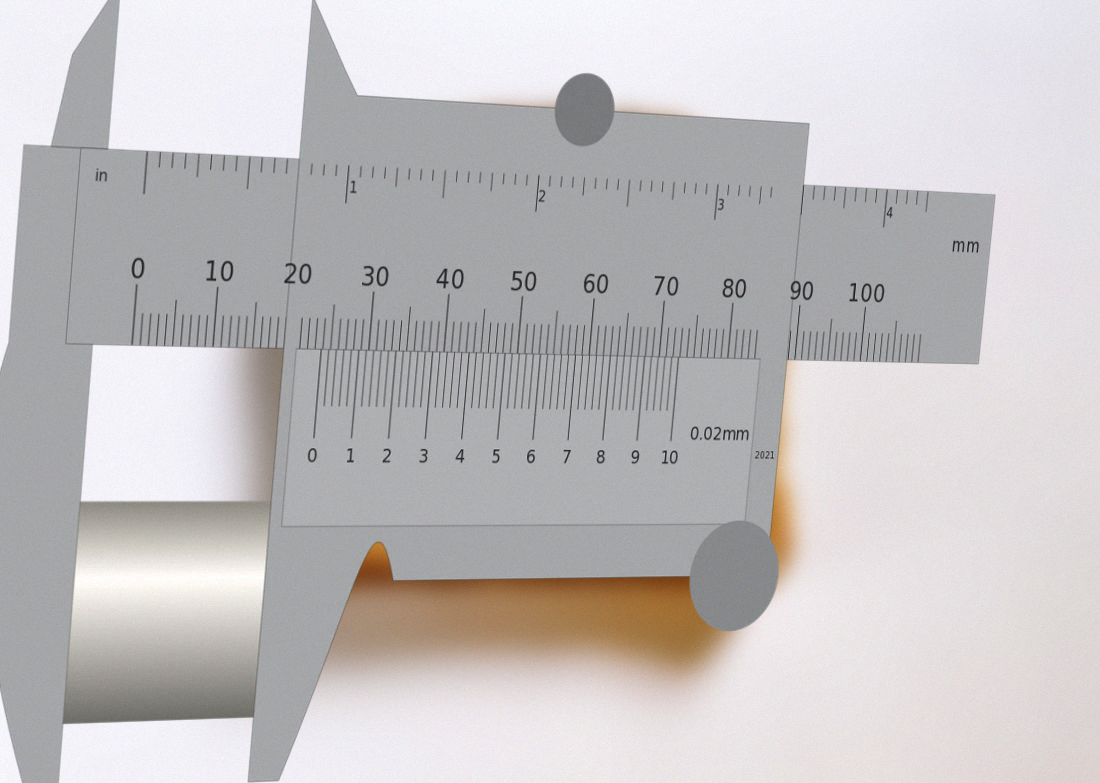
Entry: 23.8; mm
